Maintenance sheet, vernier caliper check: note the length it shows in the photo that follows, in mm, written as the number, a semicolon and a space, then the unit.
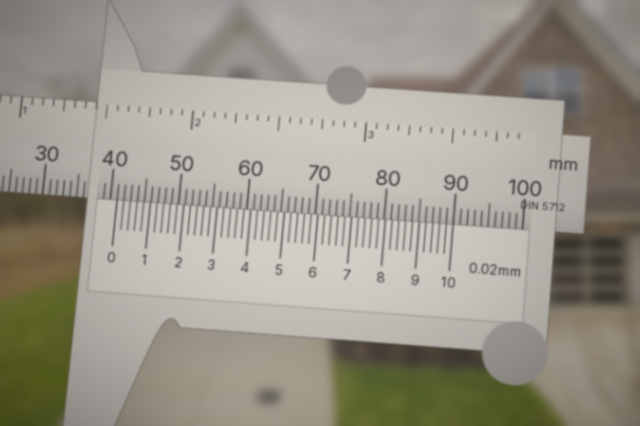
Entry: 41.0; mm
